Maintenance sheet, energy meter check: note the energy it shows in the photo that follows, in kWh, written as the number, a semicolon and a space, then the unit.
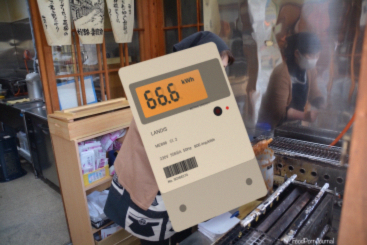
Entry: 66.6; kWh
